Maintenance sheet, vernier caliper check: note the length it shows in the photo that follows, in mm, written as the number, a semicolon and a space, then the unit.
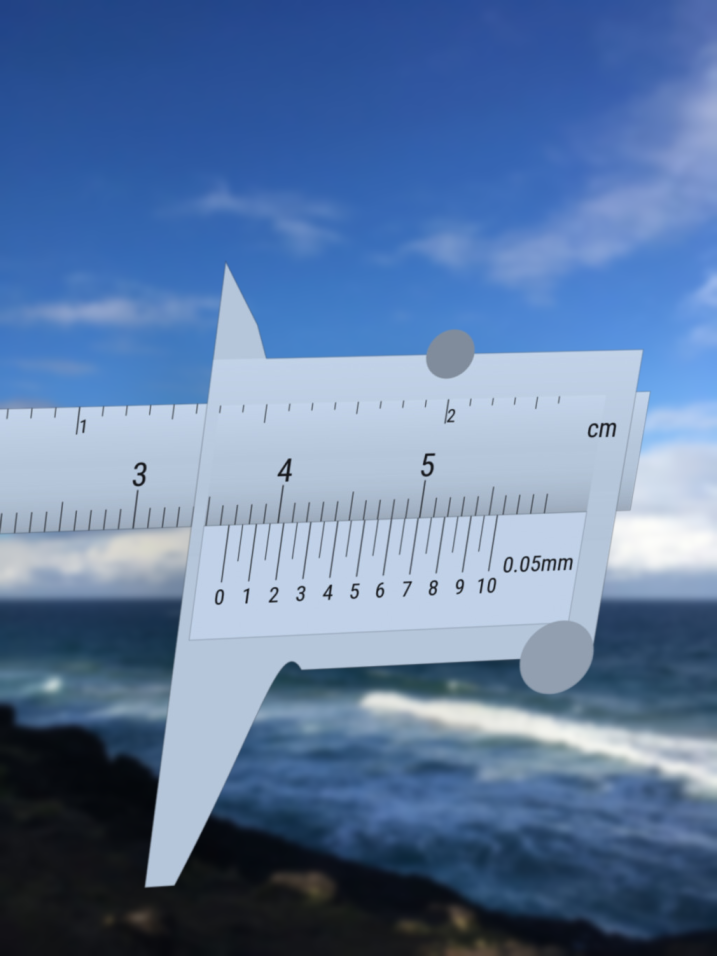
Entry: 36.6; mm
